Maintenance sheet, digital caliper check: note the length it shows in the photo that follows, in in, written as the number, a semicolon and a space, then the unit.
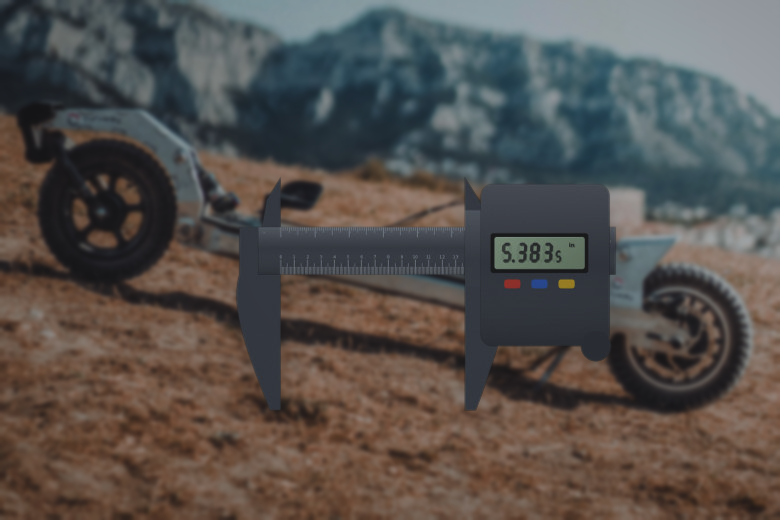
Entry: 5.3835; in
